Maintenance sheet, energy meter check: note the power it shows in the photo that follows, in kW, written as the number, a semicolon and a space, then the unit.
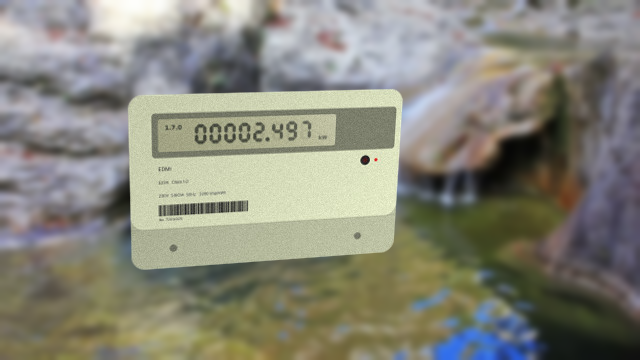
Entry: 2.497; kW
